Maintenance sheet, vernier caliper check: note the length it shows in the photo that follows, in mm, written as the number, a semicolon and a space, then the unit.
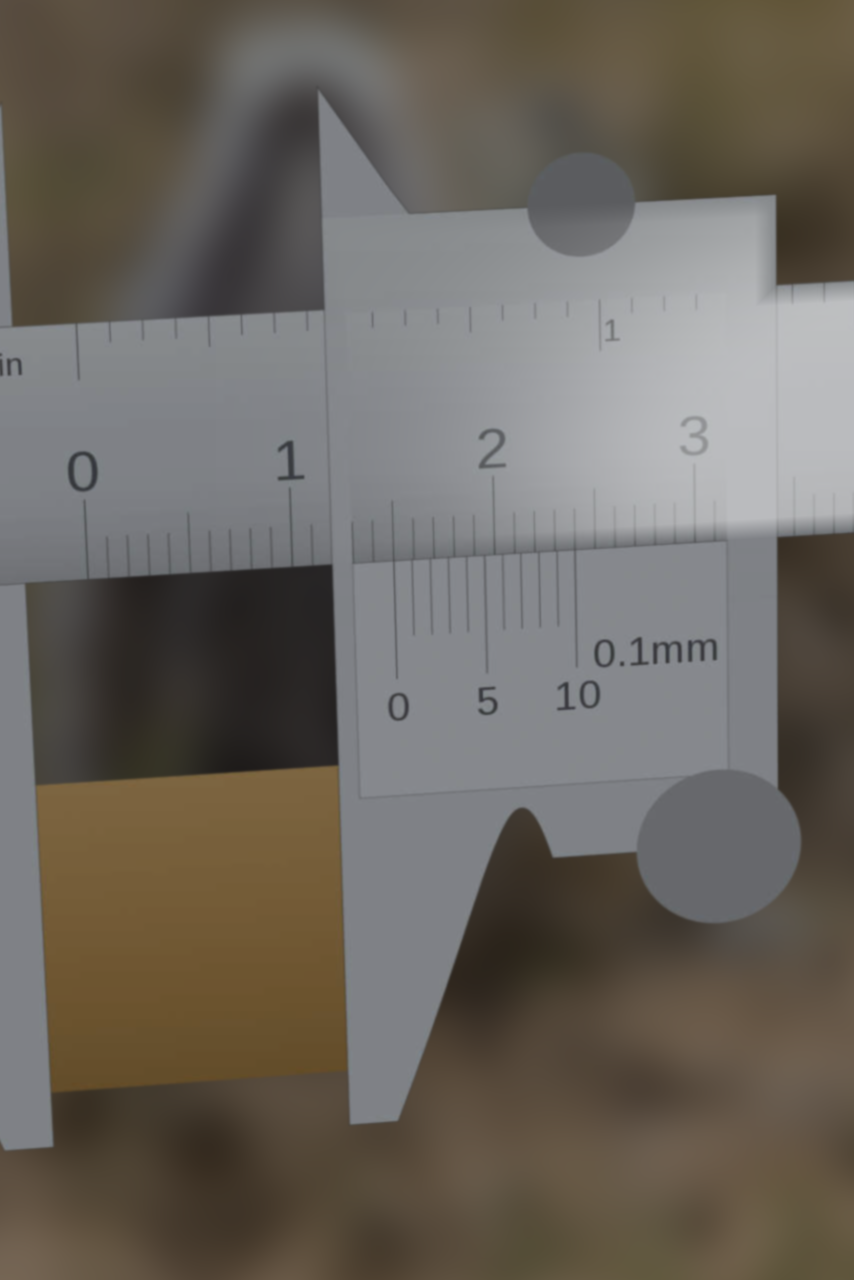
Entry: 15.0; mm
